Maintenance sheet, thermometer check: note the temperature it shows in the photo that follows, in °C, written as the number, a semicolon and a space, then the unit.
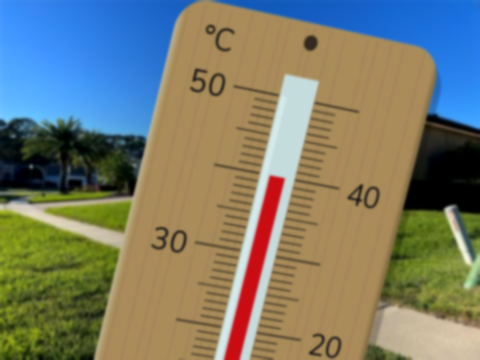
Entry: 40; °C
